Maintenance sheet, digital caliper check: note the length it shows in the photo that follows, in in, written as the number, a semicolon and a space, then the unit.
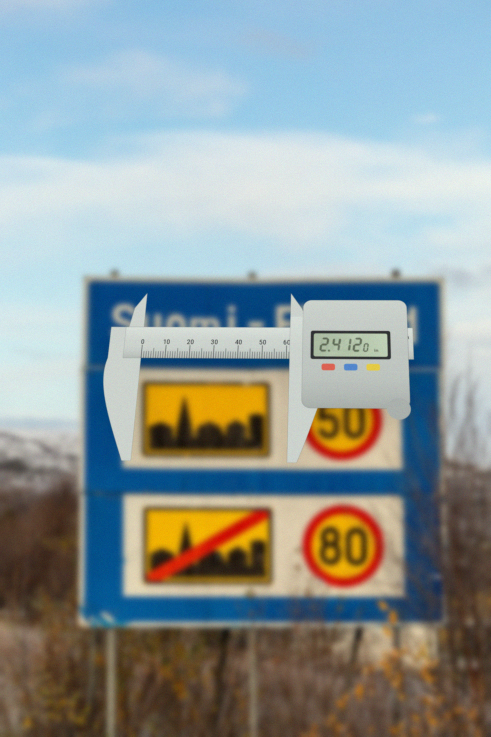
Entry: 2.4120; in
